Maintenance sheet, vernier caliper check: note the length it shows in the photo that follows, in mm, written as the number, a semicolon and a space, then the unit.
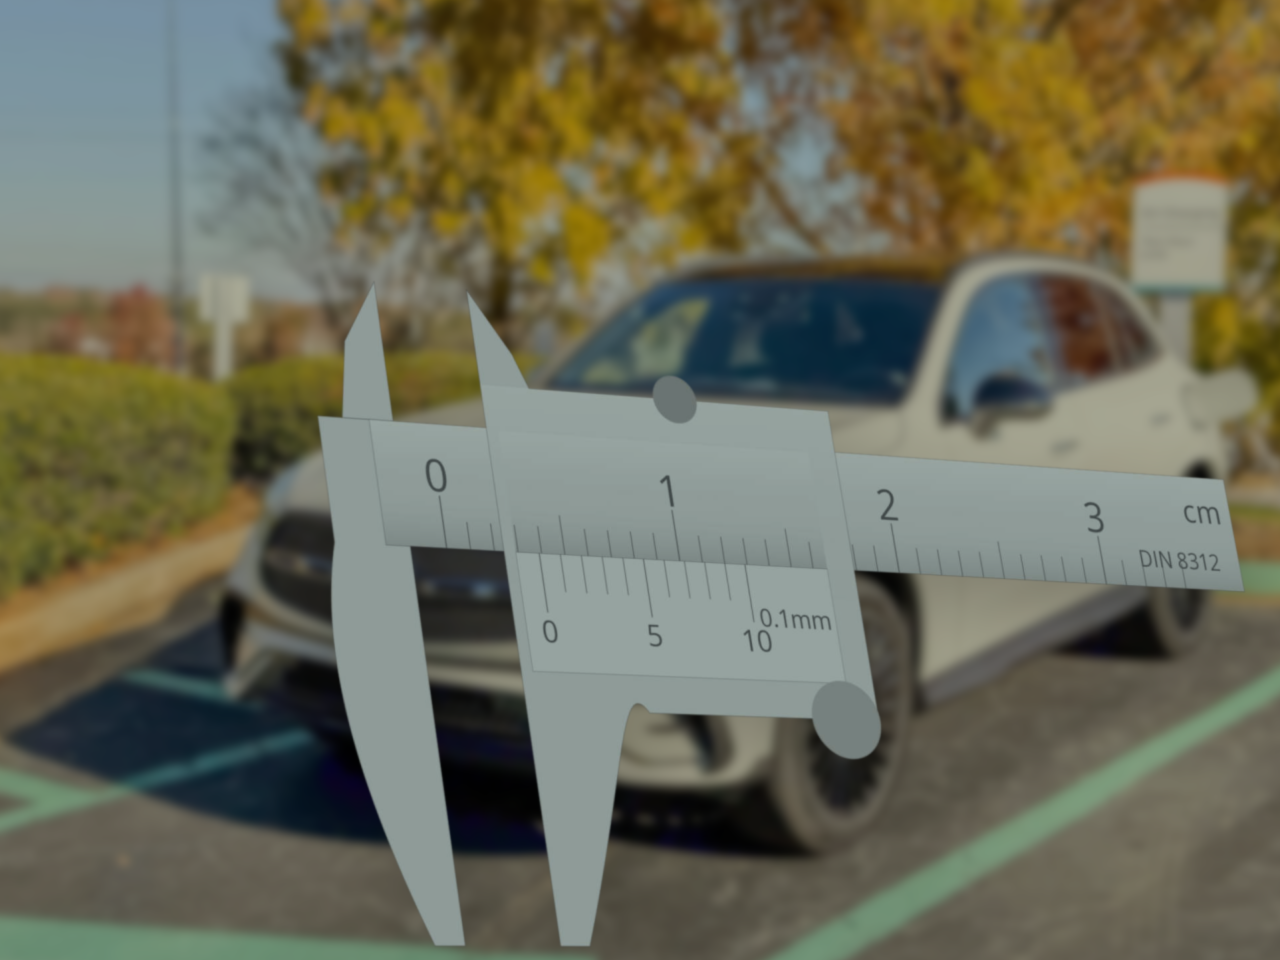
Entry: 3.9; mm
